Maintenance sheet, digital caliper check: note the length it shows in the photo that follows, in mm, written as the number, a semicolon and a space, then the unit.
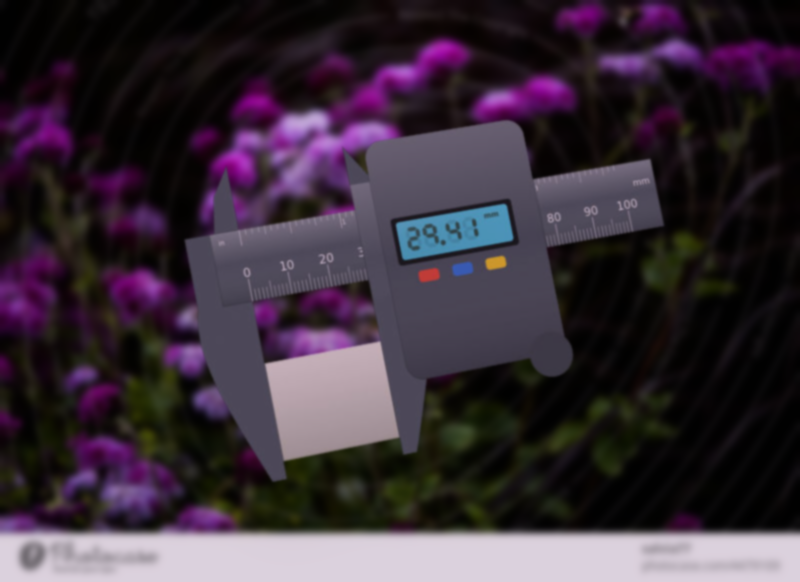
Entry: 29.41; mm
